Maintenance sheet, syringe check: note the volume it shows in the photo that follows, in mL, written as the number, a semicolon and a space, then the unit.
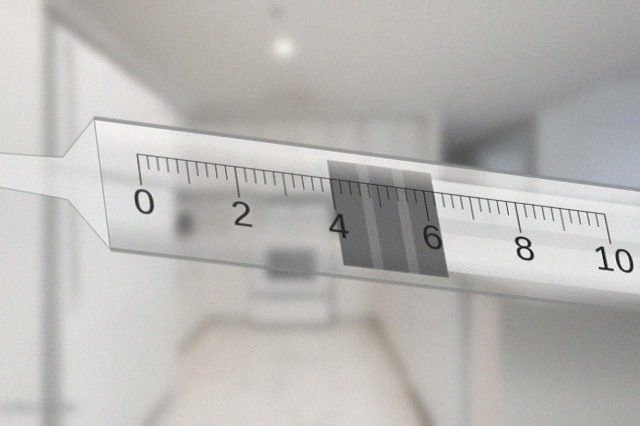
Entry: 4; mL
